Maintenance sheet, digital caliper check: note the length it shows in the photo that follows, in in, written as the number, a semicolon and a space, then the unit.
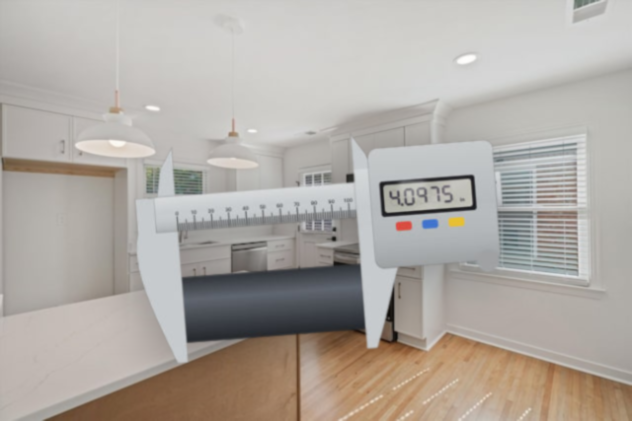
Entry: 4.0975; in
